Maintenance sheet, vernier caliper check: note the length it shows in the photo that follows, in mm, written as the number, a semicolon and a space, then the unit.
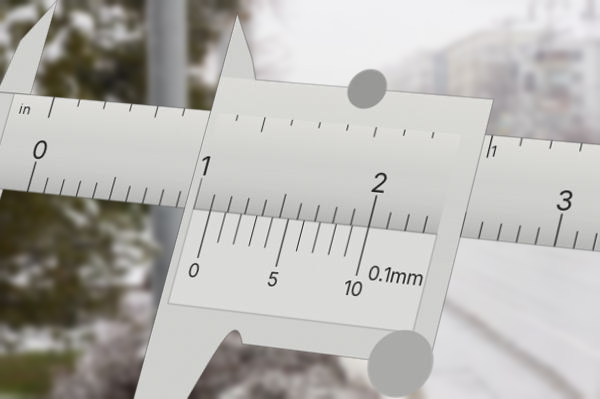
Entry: 11.0; mm
